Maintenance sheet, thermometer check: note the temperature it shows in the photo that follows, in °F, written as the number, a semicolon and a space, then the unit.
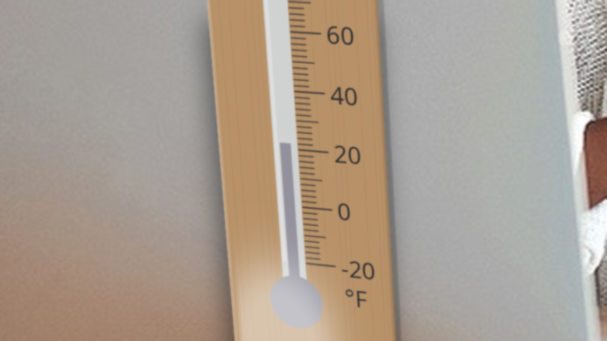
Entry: 22; °F
